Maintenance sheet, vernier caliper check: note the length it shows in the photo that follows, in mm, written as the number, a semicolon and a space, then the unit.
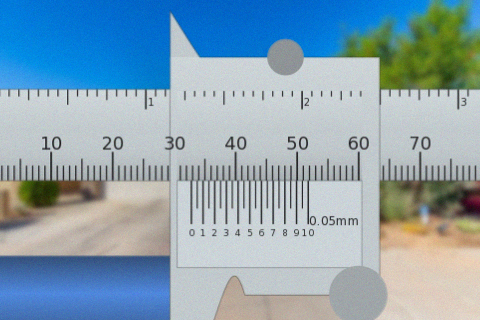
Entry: 32.8; mm
